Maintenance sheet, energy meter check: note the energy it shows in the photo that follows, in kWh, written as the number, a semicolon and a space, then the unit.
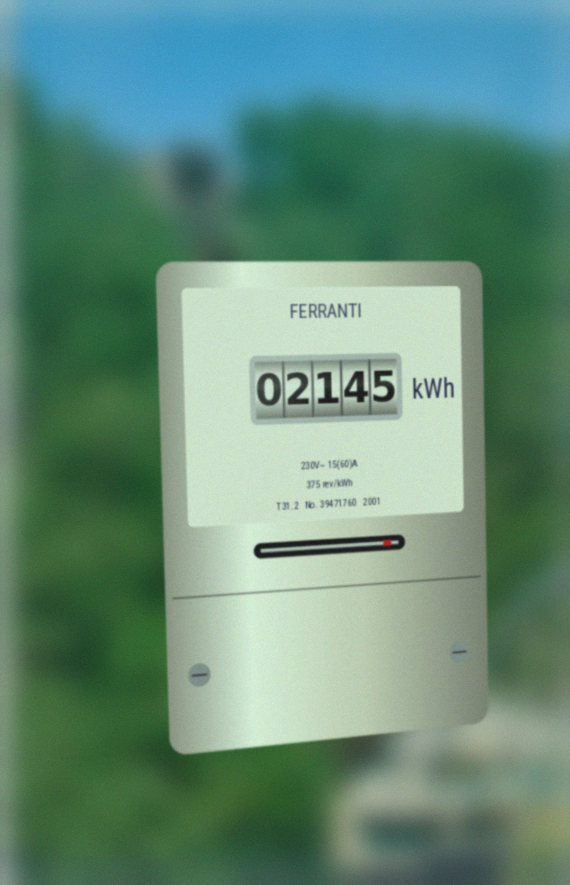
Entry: 2145; kWh
